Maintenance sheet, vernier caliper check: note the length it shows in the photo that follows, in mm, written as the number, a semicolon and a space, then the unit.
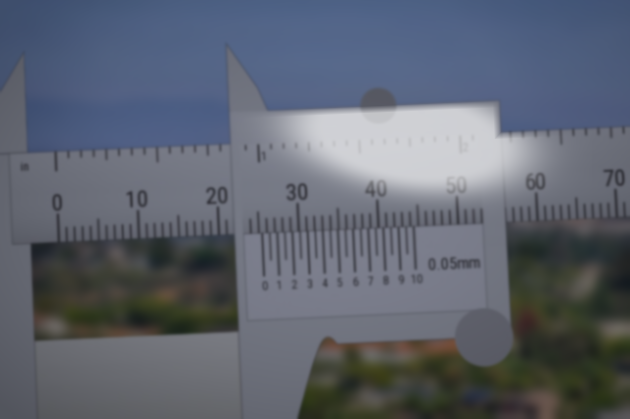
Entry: 25.4; mm
